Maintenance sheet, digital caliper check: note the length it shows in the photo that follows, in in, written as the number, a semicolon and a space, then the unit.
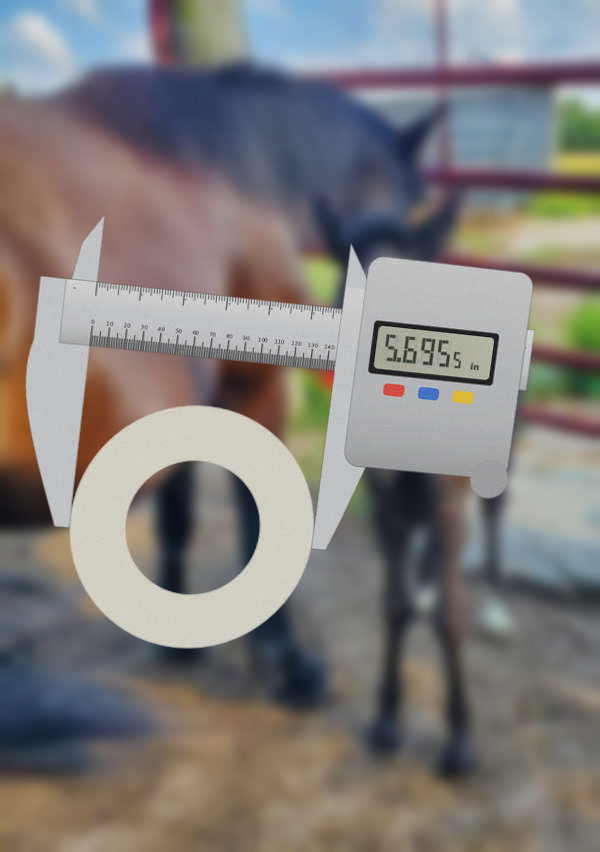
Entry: 5.6955; in
